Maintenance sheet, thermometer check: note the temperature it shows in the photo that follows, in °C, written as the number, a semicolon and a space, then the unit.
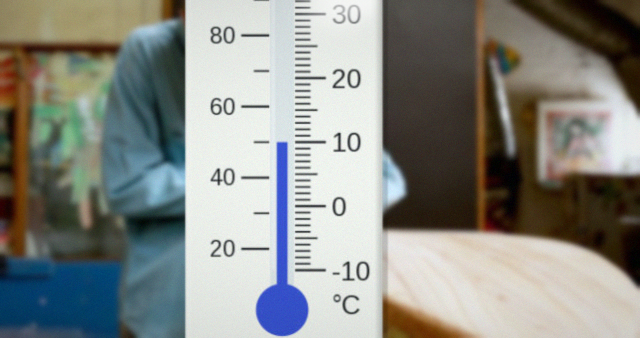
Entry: 10; °C
